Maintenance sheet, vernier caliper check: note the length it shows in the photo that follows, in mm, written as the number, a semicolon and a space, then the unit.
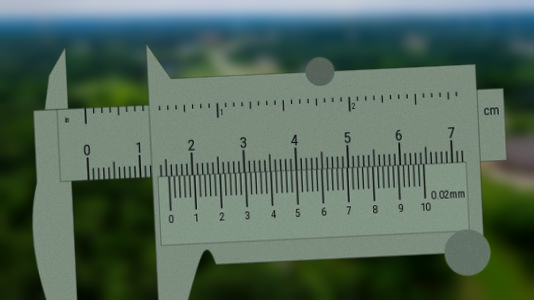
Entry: 15.5; mm
